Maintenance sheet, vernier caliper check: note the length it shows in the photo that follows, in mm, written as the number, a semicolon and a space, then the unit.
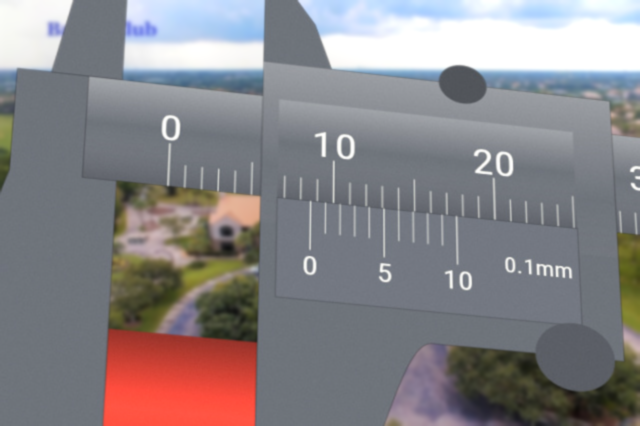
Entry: 8.6; mm
